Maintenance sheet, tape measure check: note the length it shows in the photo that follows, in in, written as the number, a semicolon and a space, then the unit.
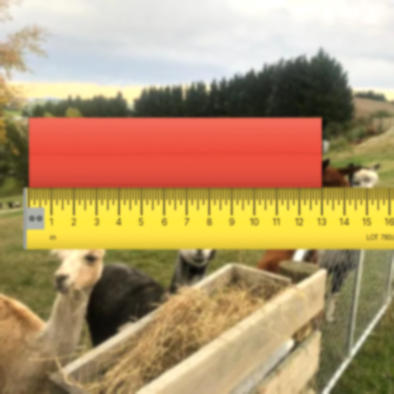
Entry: 13; in
